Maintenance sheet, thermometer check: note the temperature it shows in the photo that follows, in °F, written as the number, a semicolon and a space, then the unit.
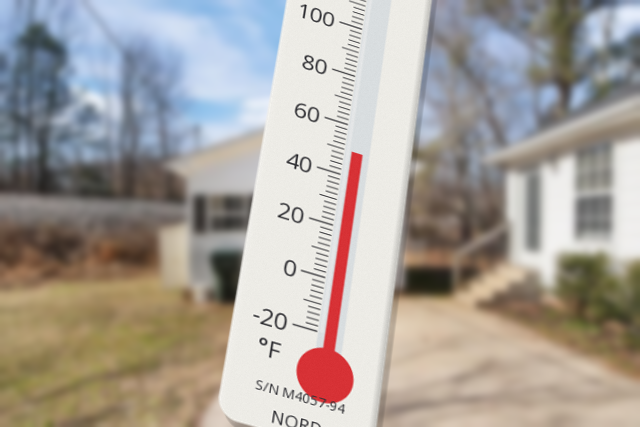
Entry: 50; °F
